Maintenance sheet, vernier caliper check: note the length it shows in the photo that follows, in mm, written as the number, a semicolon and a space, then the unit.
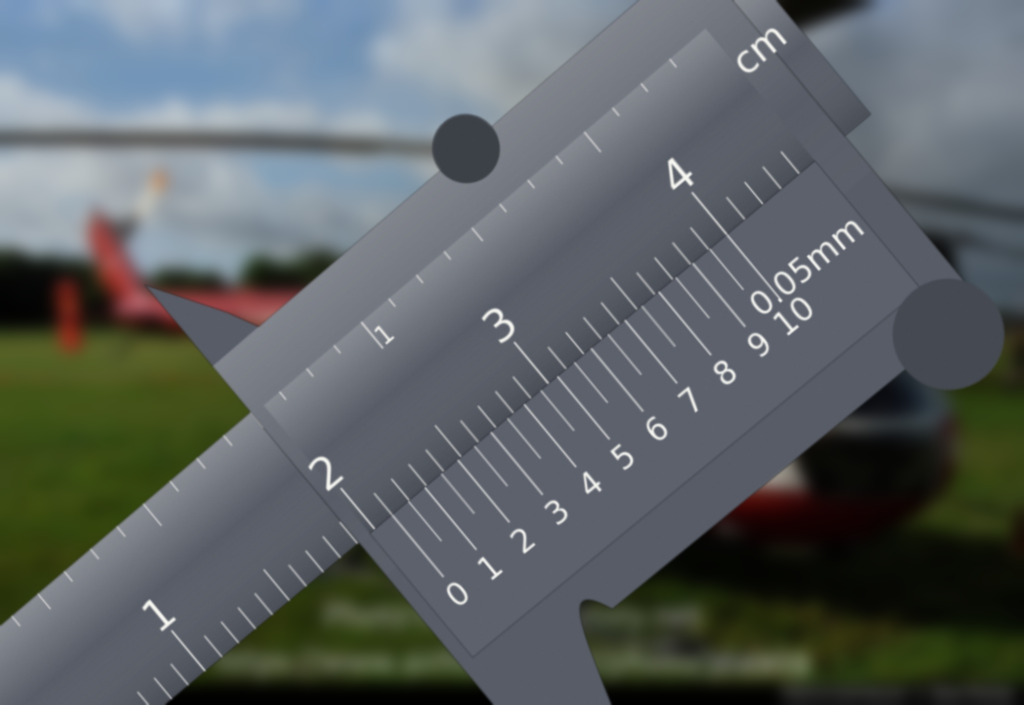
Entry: 21.0; mm
